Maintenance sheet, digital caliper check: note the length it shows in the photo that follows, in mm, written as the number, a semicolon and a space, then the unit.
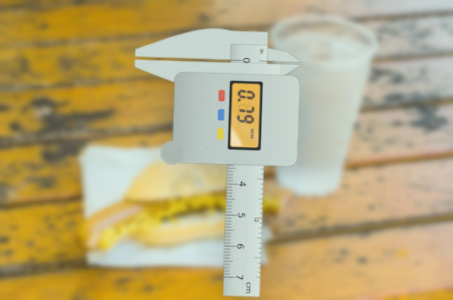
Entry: 0.79; mm
